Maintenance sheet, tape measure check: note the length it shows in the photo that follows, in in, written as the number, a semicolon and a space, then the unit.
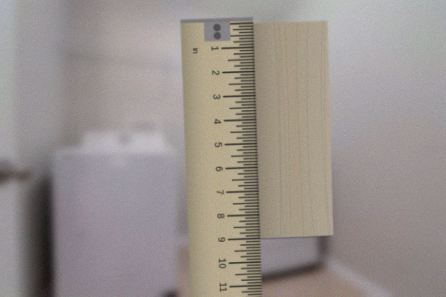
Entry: 9; in
